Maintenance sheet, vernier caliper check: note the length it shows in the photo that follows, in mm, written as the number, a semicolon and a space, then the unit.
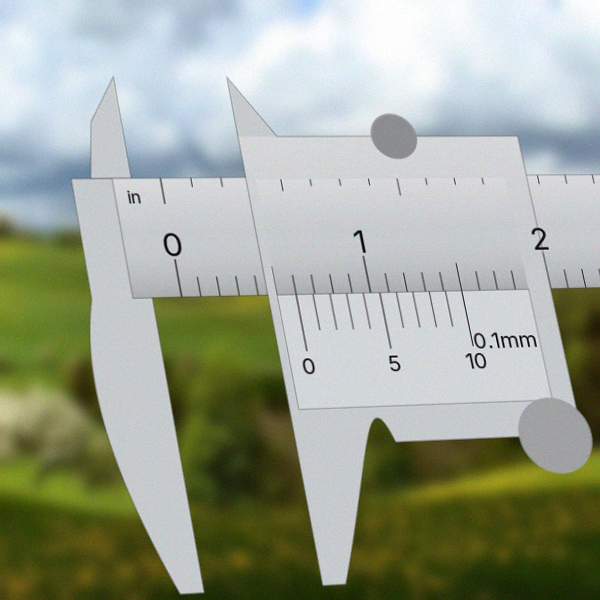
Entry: 6.0; mm
